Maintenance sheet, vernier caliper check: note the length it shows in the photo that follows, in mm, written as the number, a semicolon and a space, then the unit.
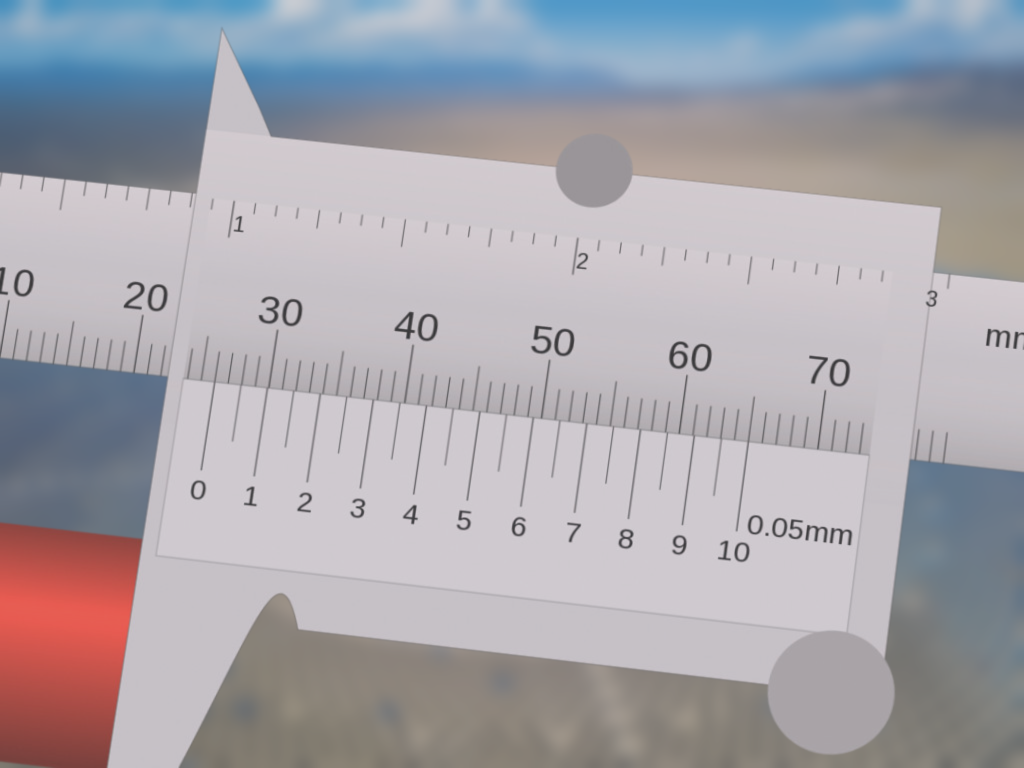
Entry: 26.0; mm
